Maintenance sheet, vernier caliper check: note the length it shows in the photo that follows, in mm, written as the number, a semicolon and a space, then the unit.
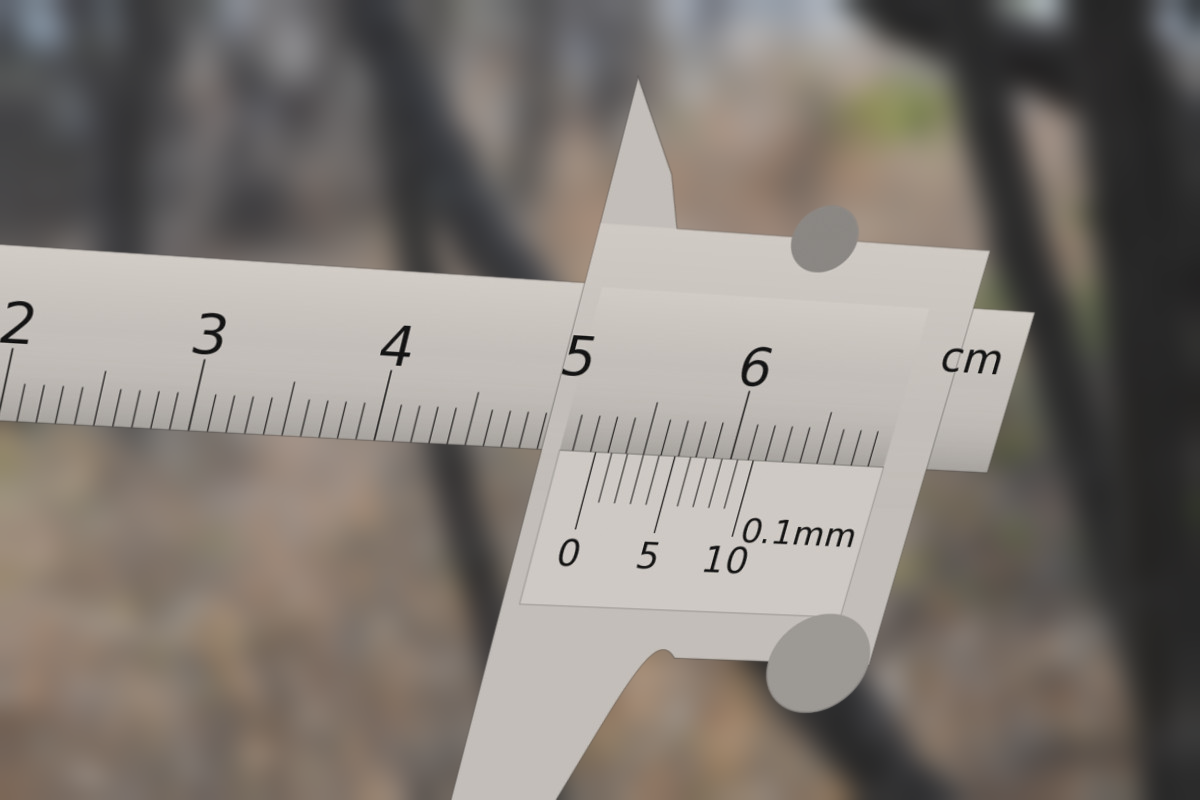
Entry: 52.3; mm
